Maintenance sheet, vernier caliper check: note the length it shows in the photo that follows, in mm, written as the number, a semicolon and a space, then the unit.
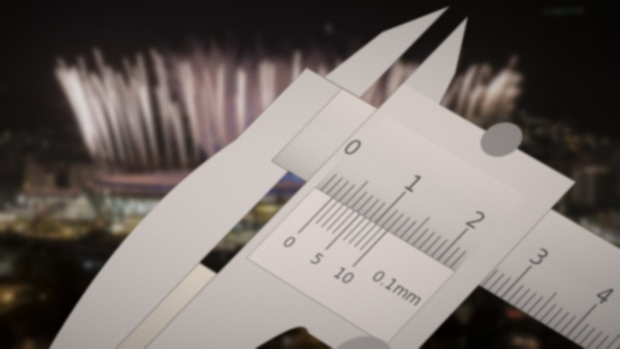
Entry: 3.0; mm
